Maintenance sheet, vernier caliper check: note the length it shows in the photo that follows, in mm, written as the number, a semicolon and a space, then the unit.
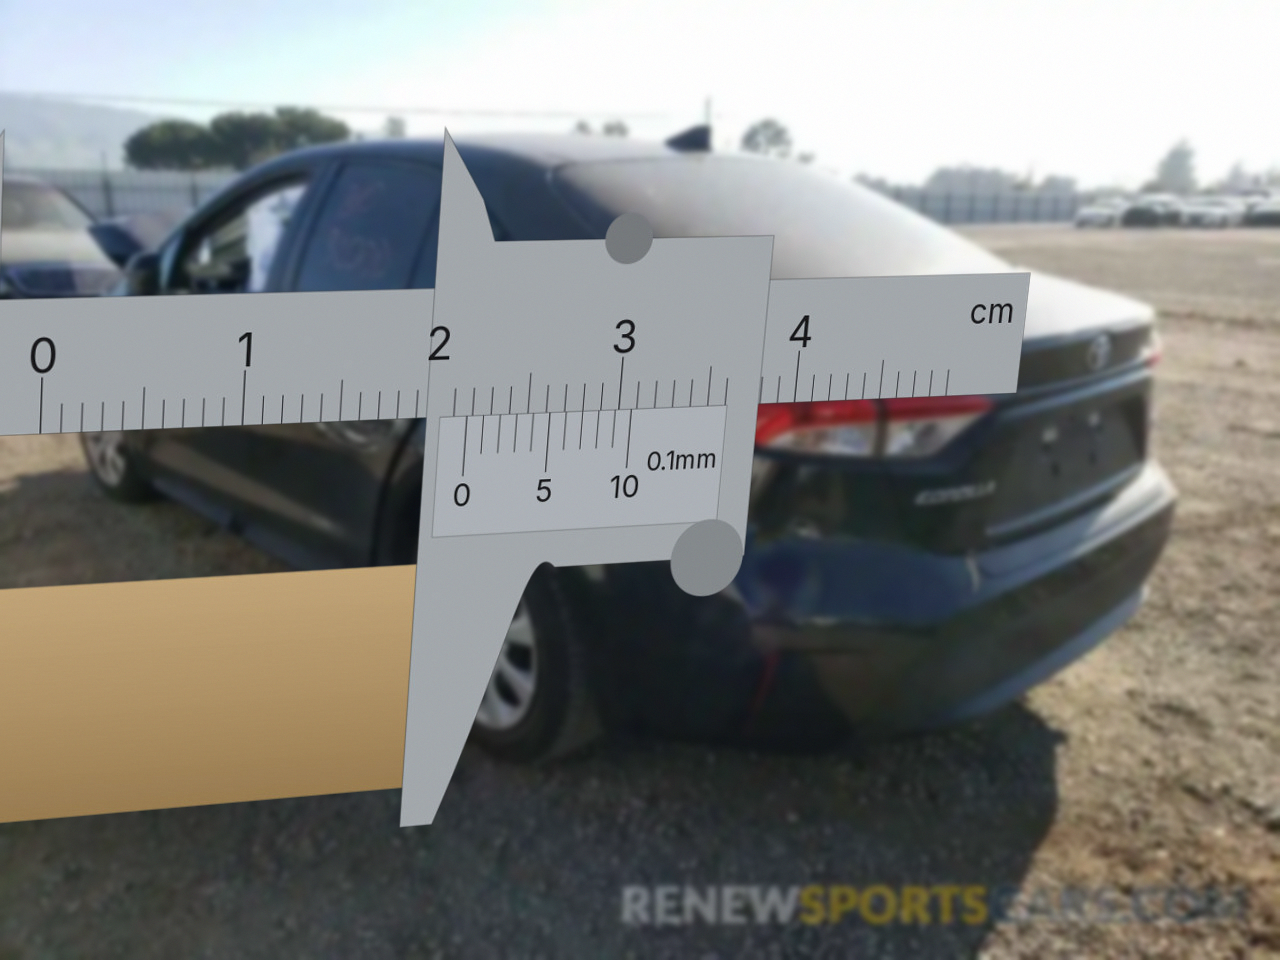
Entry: 21.7; mm
